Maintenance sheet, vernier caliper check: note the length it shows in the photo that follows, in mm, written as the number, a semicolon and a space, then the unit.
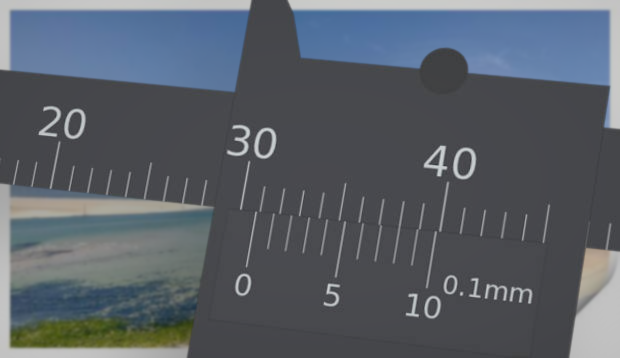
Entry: 30.8; mm
